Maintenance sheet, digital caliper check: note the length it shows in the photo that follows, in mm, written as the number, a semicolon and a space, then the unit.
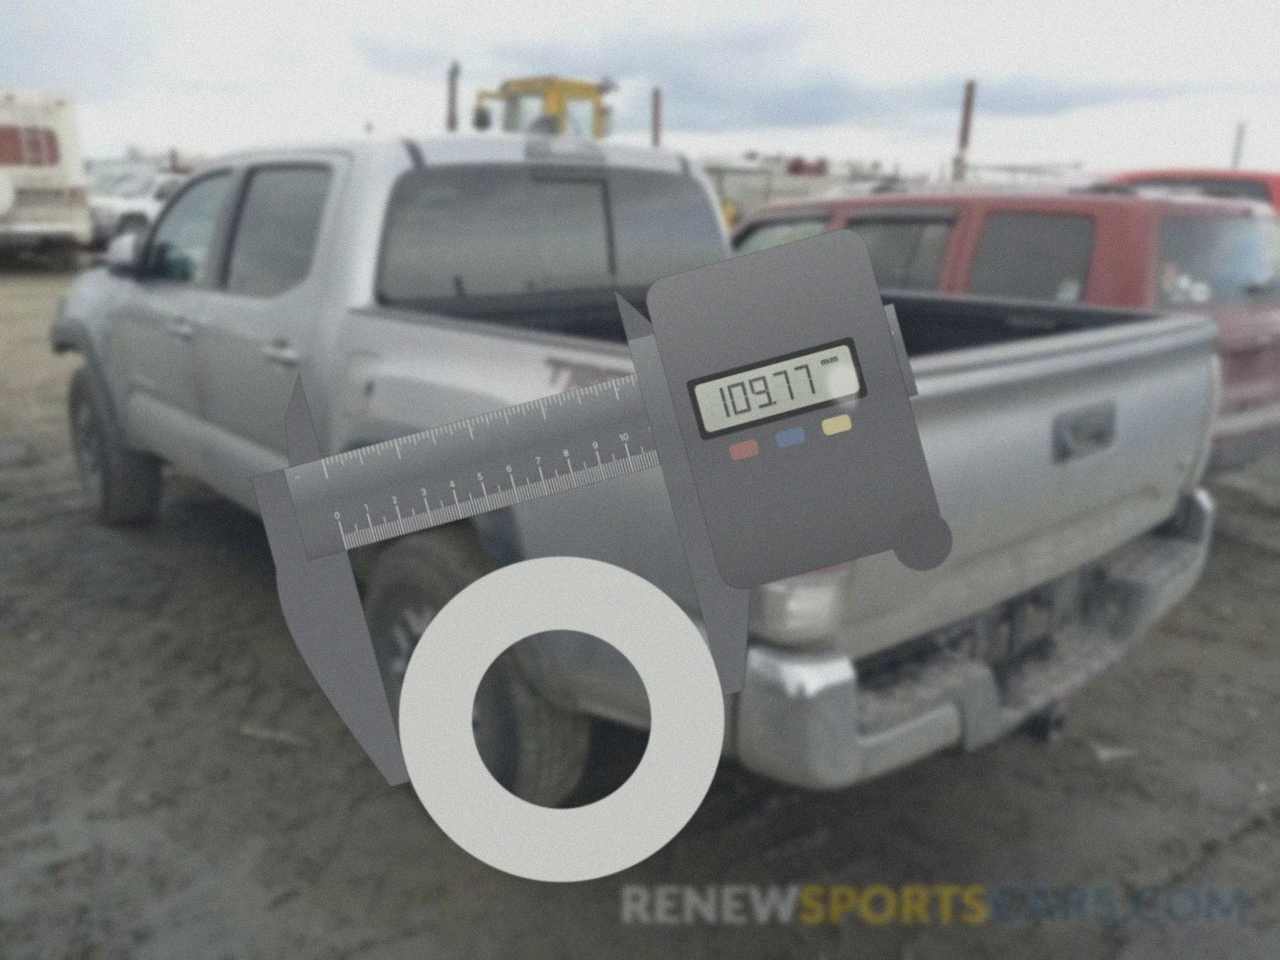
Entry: 109.77; mm
